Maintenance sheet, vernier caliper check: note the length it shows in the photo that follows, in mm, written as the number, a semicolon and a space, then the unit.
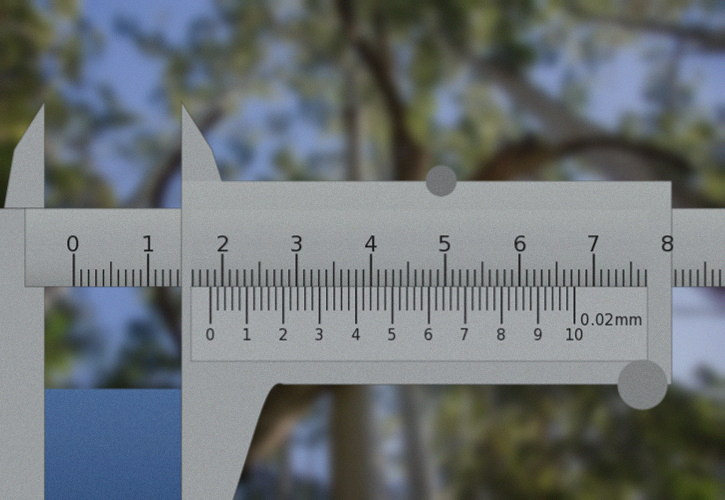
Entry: 18.4; mm
